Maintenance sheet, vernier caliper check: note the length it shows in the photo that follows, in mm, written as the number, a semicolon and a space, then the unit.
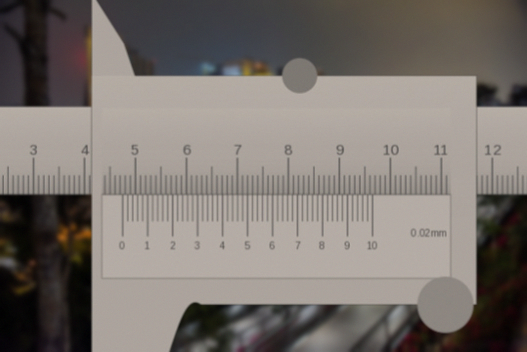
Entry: 47.5; mm
